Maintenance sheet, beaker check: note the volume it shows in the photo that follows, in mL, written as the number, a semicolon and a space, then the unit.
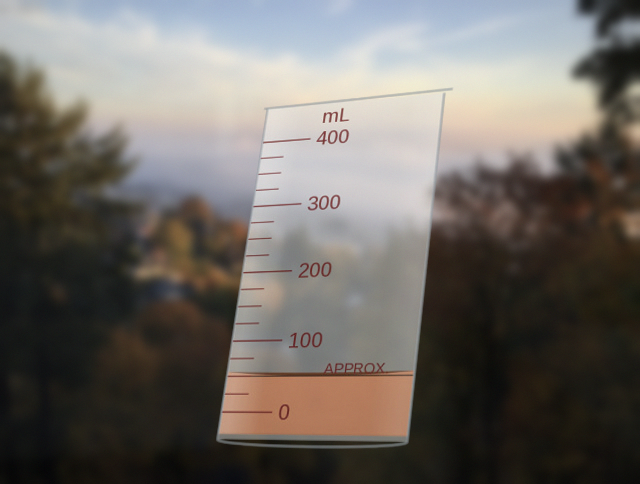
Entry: 50; mL
